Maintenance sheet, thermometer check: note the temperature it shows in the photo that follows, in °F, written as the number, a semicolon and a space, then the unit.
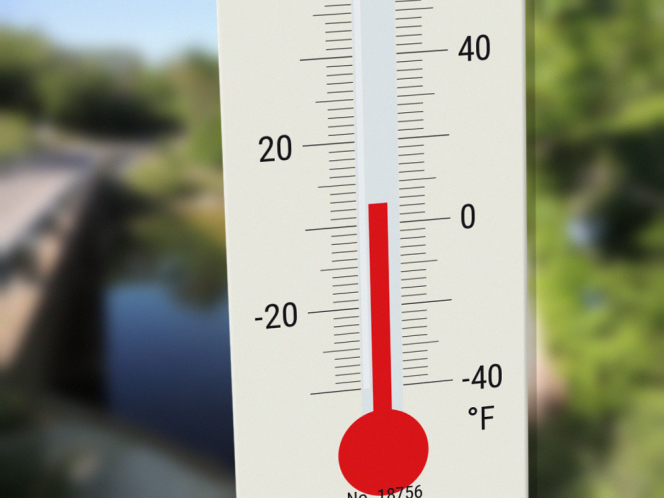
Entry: 5; °F
